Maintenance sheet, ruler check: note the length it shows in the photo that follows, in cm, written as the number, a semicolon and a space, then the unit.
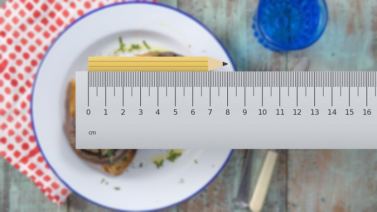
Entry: 8; cm
